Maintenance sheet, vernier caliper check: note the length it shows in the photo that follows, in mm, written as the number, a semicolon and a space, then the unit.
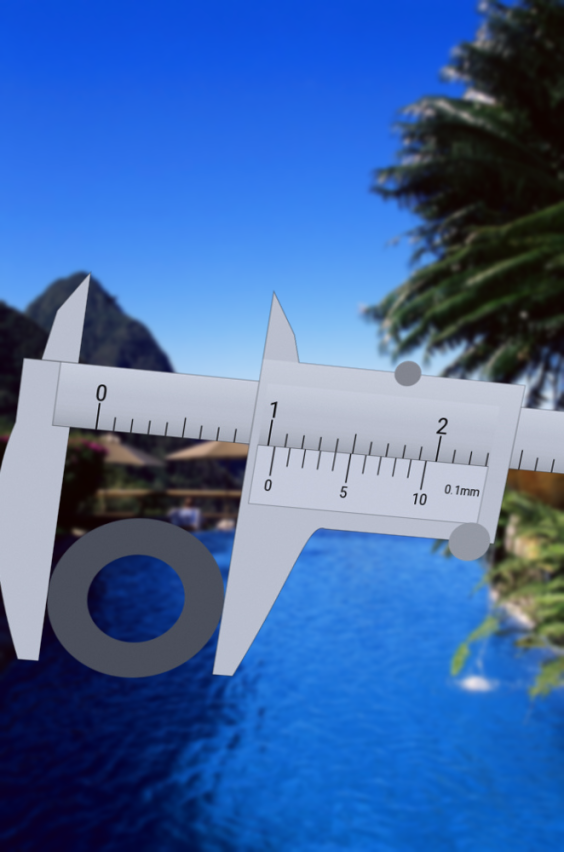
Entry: 10.4; mm
